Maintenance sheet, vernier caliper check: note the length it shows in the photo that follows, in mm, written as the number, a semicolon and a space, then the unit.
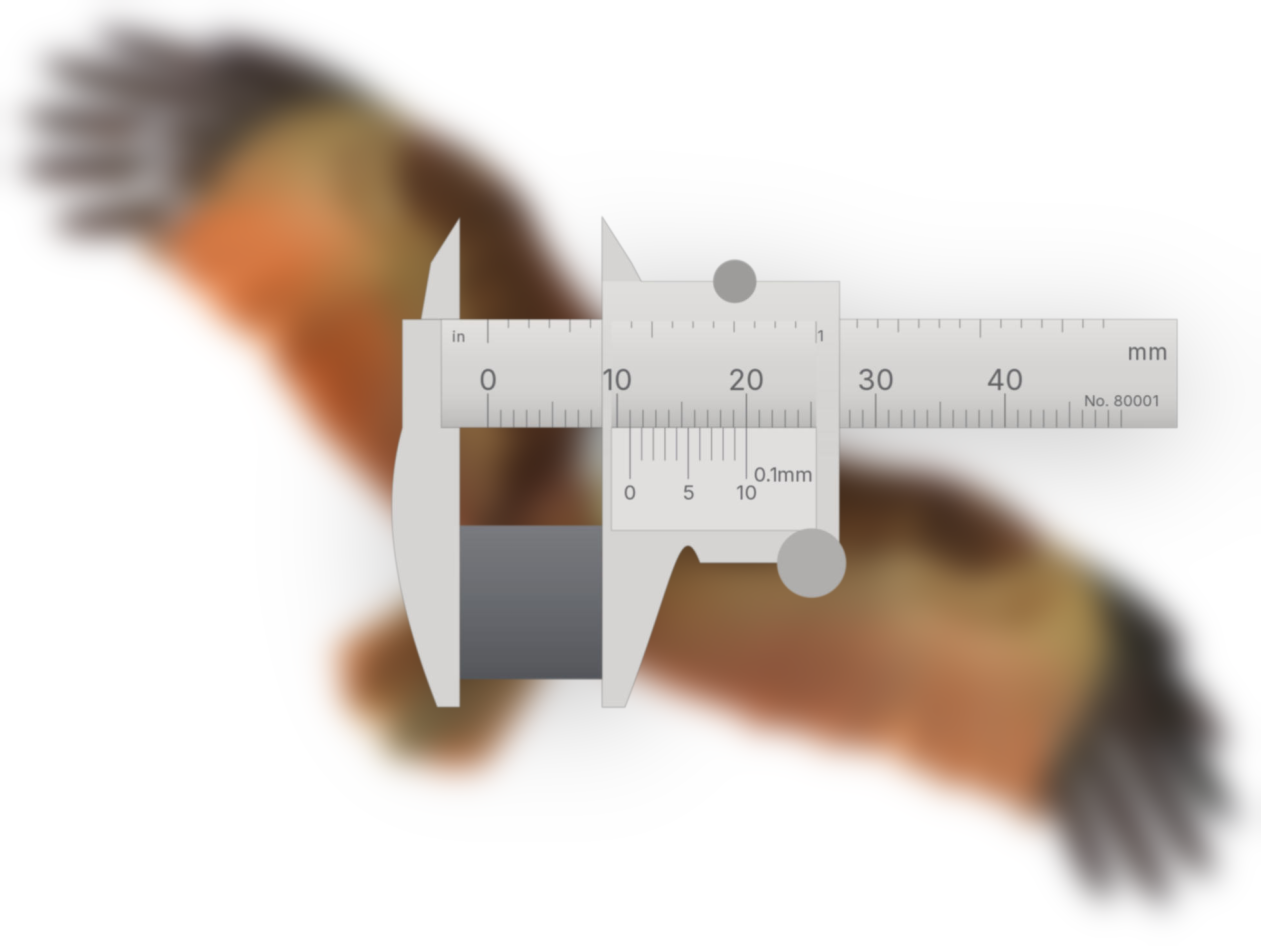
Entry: 11.0; mm
